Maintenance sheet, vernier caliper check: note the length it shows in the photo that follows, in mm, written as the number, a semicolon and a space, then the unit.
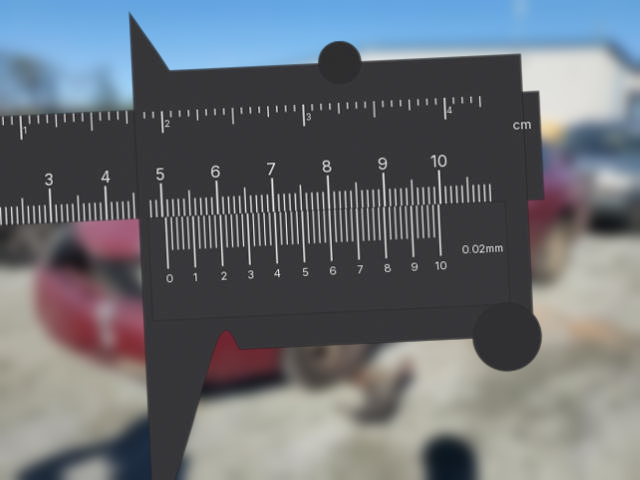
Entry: 50.6; mm
